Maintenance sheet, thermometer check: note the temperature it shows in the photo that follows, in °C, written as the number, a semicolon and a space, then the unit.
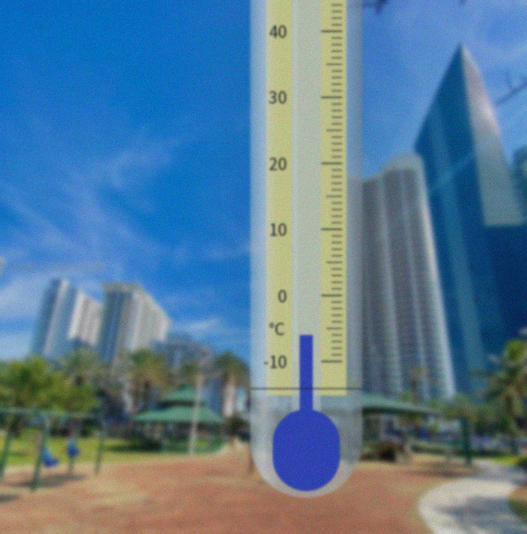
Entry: -6; °C
